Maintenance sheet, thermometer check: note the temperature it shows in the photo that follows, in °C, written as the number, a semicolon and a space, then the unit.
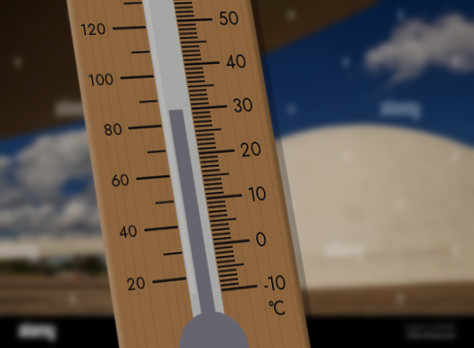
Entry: 30; °C
